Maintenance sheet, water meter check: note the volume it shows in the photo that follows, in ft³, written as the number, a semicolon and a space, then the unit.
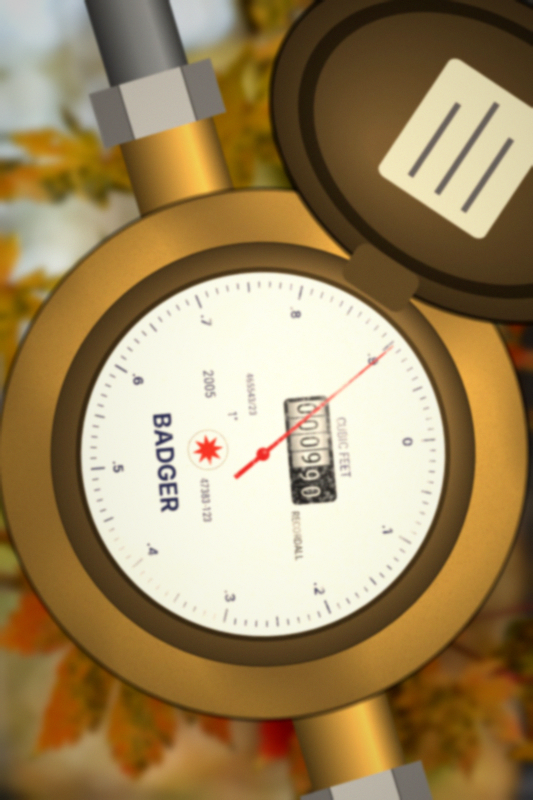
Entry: 989.90; ft³
